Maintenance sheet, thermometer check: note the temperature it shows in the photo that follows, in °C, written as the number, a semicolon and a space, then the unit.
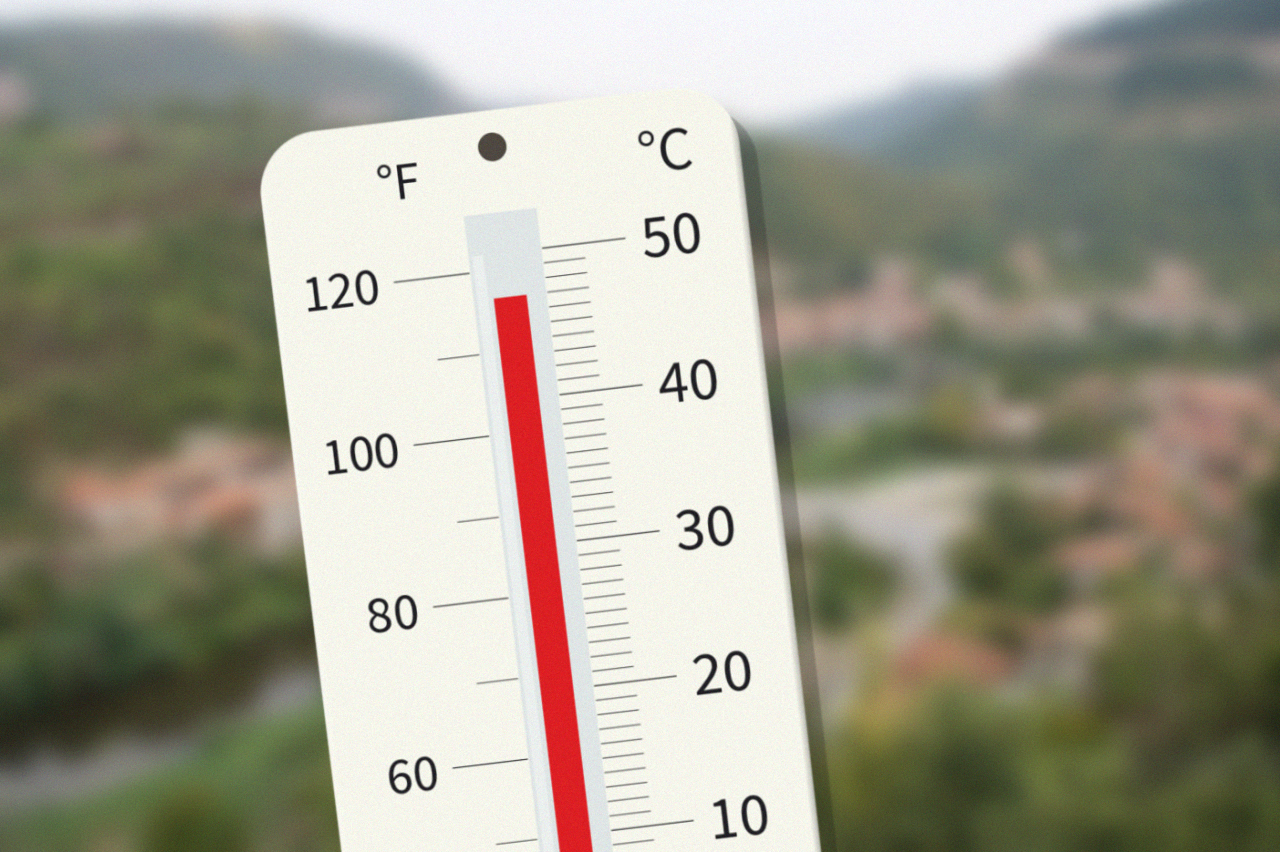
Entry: 47; °C
